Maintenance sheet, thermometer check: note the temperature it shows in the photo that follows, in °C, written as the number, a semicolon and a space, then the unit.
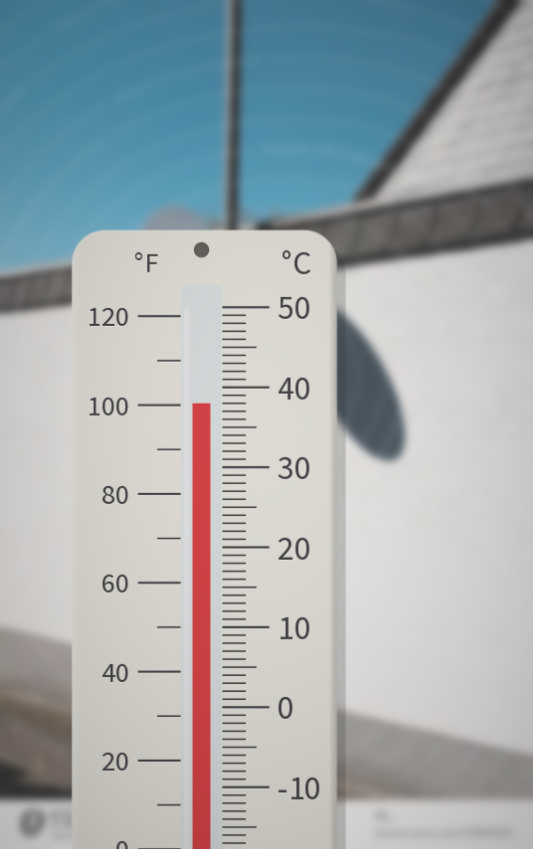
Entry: 38; °C
